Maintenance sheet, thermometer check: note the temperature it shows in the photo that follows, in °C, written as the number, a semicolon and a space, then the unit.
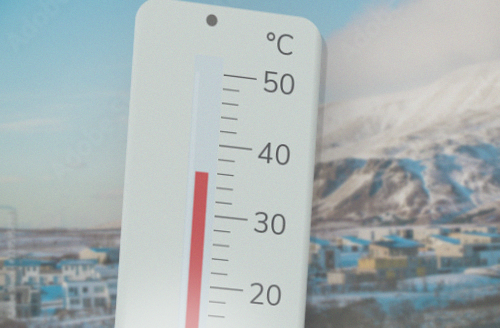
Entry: 36; °C
